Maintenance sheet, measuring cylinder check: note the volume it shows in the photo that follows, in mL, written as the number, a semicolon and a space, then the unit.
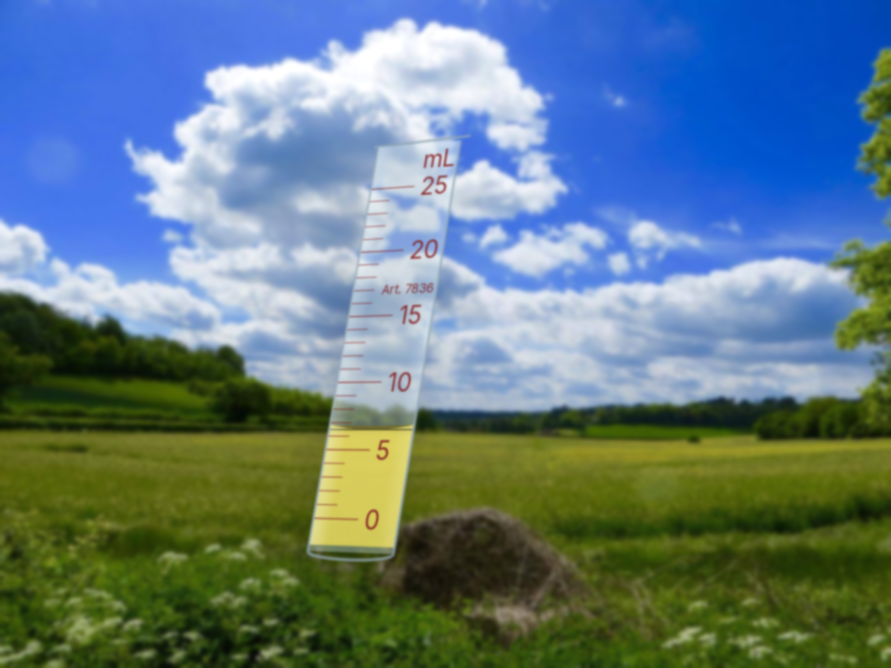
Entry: 6.5; mL
